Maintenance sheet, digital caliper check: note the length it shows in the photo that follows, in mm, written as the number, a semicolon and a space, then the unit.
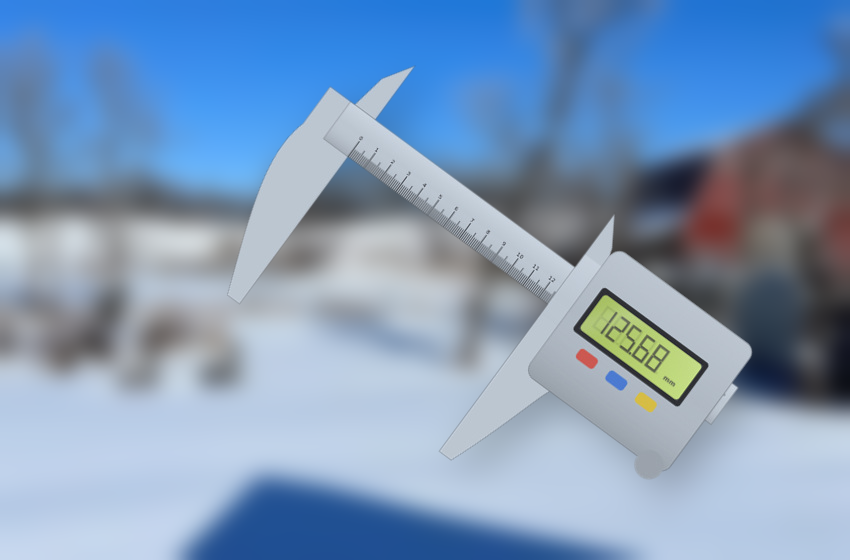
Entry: 125.68; mm
